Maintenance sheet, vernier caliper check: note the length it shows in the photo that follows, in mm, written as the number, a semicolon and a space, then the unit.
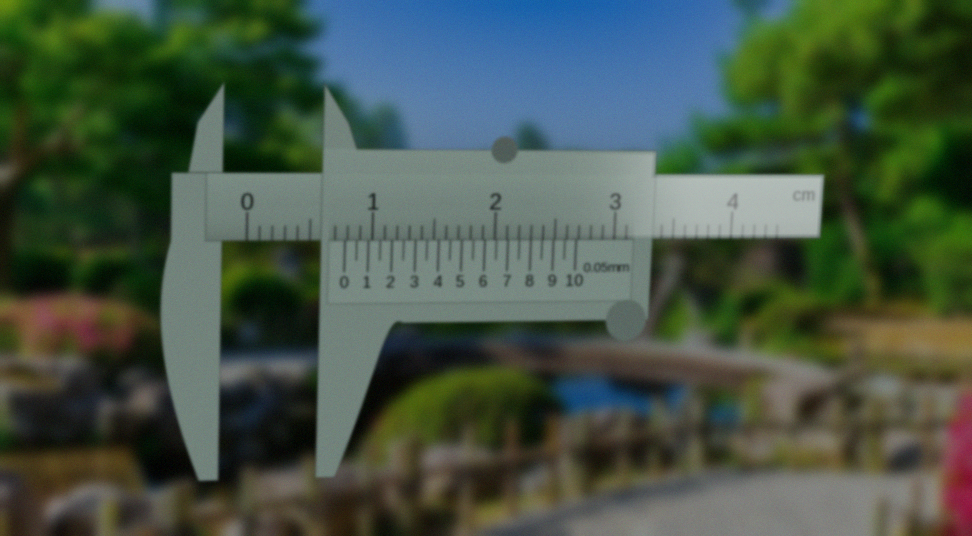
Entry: 7.8; mm
